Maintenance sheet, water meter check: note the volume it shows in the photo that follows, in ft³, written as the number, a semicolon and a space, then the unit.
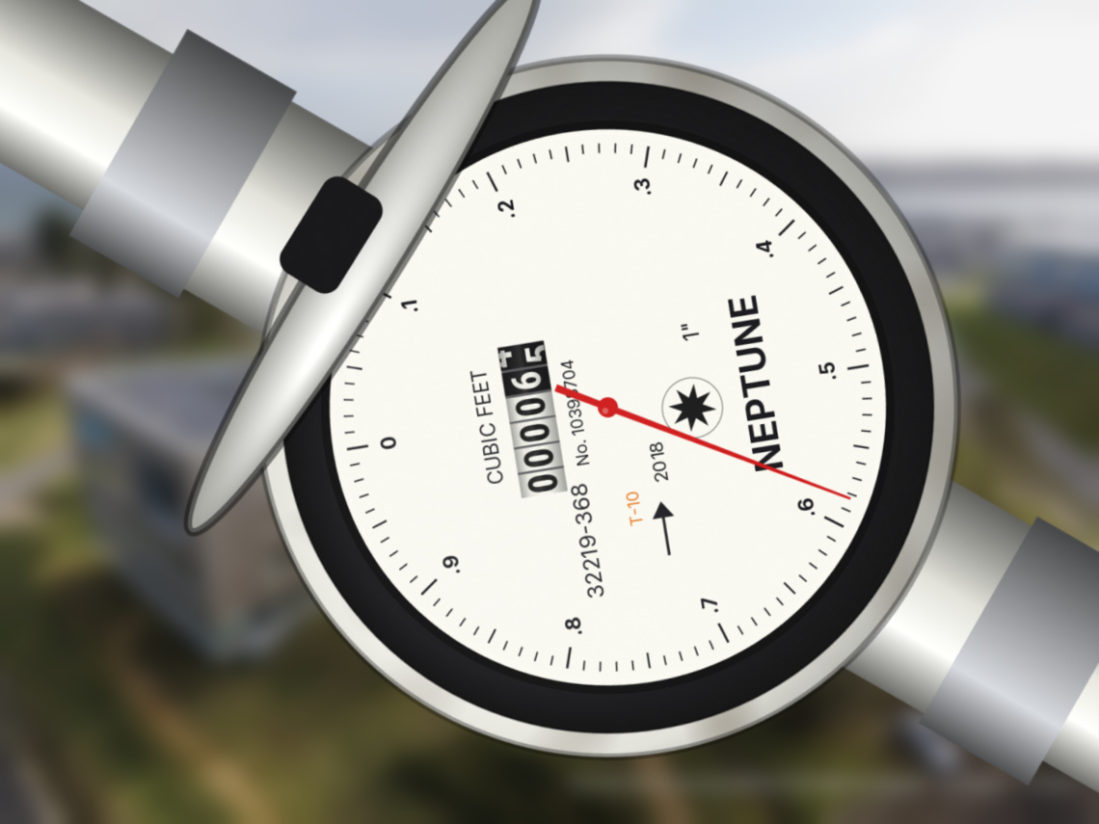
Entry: 64.58; ft³
